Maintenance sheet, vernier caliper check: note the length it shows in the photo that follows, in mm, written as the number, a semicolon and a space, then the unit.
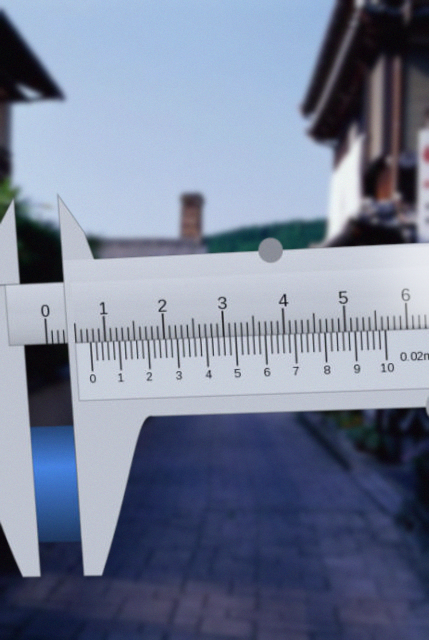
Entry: 7.5; mm
